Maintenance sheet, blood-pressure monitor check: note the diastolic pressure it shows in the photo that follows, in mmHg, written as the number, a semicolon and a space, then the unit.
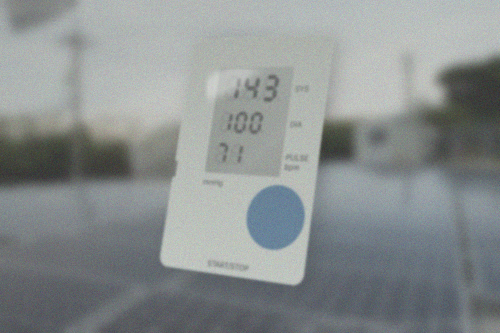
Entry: 100; mmHg
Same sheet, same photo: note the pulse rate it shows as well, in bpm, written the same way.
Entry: 71; bpm
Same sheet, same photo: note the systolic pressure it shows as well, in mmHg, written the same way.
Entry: 143; mmHg
